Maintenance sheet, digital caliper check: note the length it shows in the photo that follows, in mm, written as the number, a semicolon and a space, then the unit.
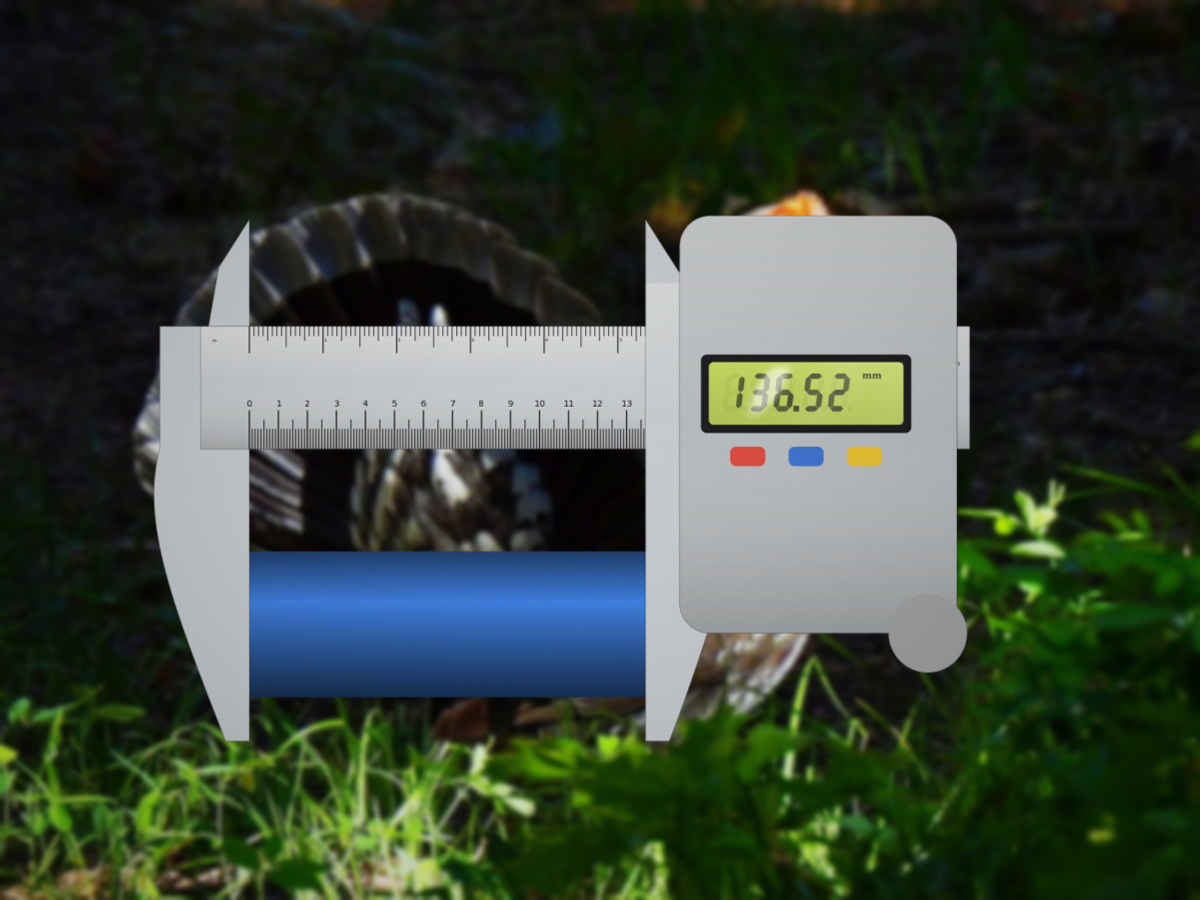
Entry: 136.52; mm
